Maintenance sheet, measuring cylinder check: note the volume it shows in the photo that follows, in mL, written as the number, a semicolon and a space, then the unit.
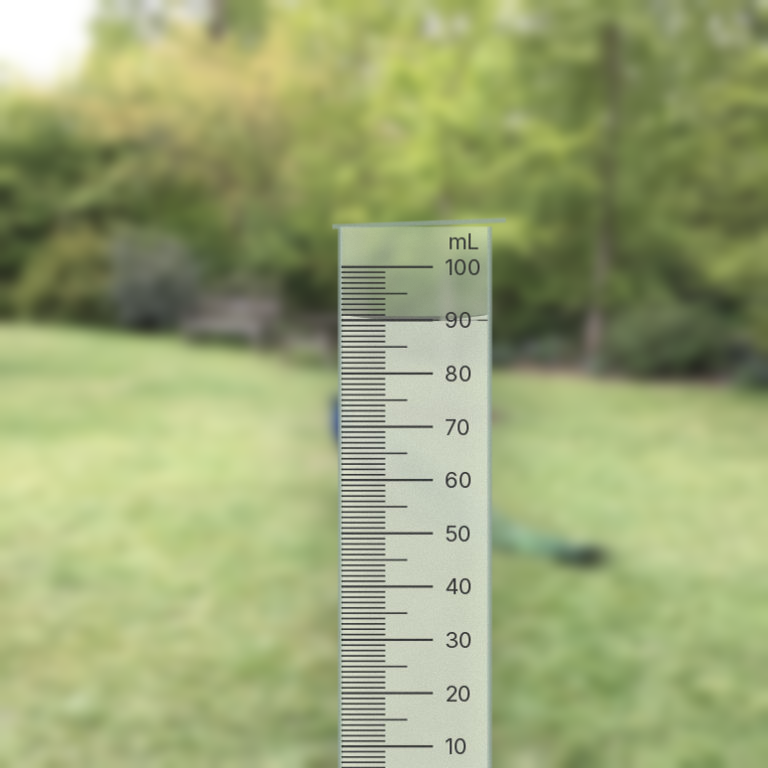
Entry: 90; mL
